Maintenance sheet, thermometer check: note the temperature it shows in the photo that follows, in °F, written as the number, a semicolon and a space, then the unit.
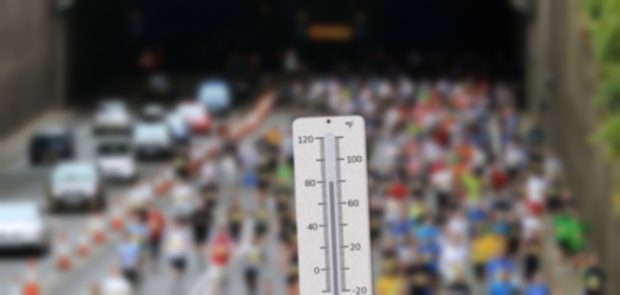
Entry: 80; °F
